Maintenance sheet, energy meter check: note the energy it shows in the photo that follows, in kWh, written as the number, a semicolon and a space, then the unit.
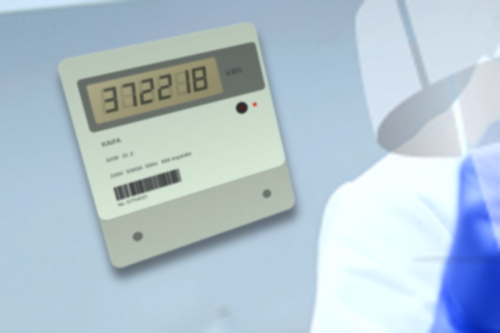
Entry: 372218; kWh
